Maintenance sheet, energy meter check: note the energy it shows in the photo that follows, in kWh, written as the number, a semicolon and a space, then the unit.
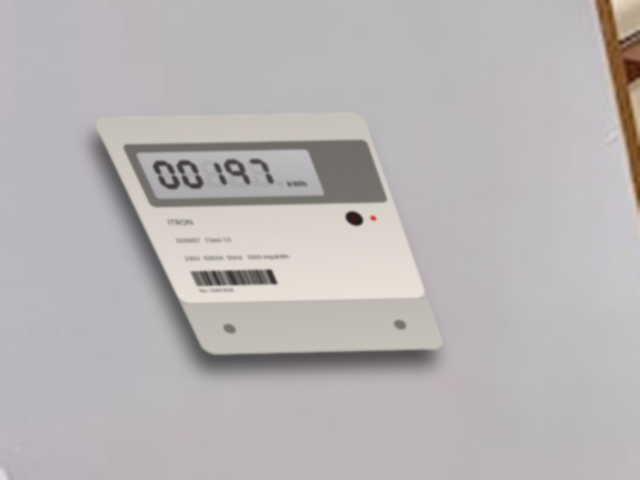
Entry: 197; kWh
